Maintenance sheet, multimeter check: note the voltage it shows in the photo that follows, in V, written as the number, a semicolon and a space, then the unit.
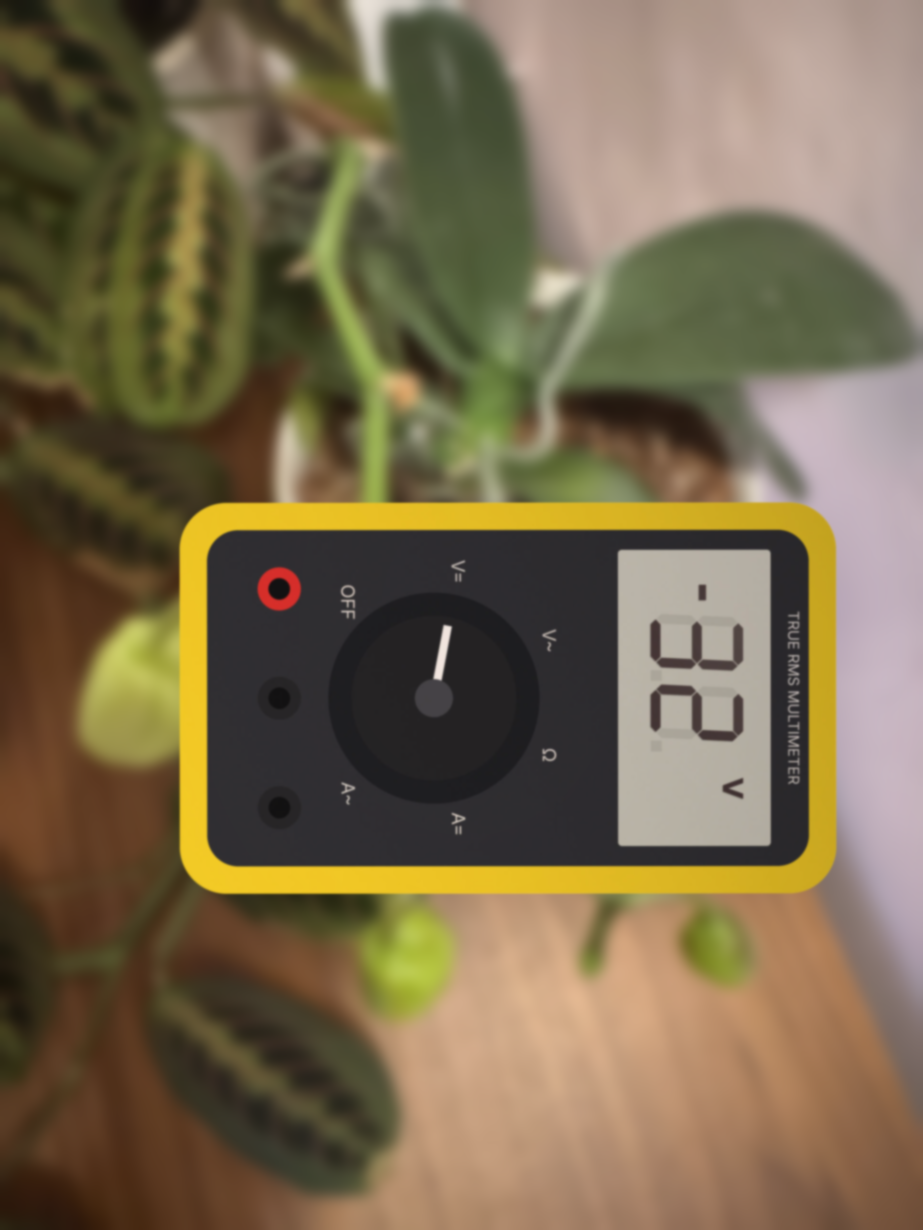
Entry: -32; V
